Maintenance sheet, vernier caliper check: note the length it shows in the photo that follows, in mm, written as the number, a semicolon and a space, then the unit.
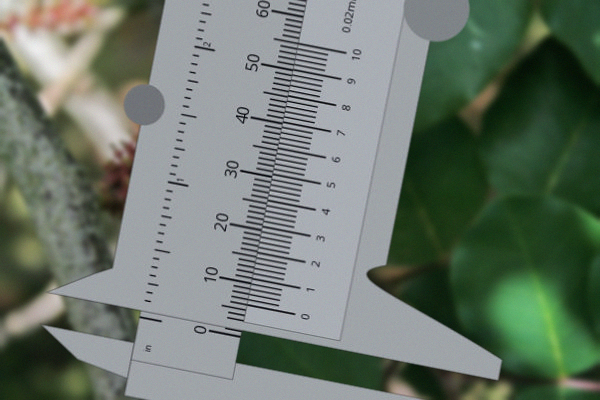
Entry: 6.0; mm
